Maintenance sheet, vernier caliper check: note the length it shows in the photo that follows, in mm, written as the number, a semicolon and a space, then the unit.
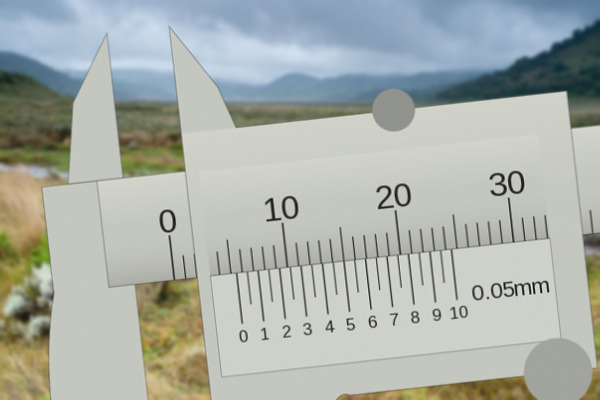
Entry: 5.5; mm
